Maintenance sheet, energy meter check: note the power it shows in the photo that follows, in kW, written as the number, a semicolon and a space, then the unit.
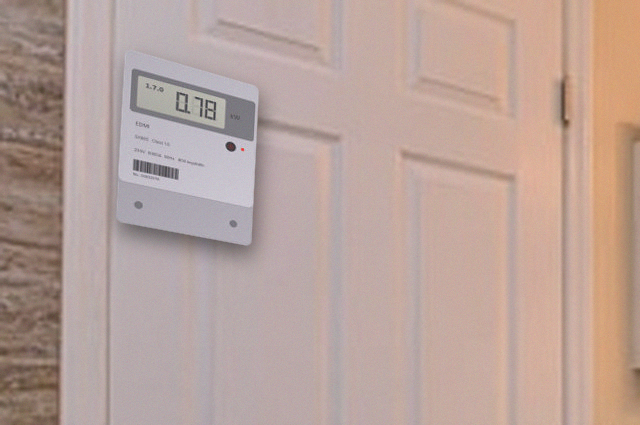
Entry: 0.78; kW
